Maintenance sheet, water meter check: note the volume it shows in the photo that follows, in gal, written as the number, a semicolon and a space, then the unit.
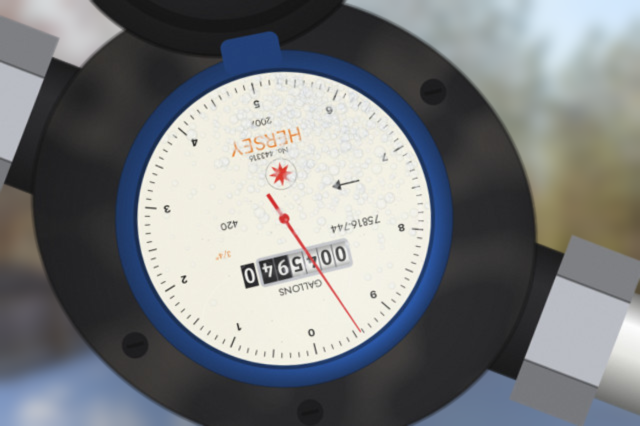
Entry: 45939.4; gal
